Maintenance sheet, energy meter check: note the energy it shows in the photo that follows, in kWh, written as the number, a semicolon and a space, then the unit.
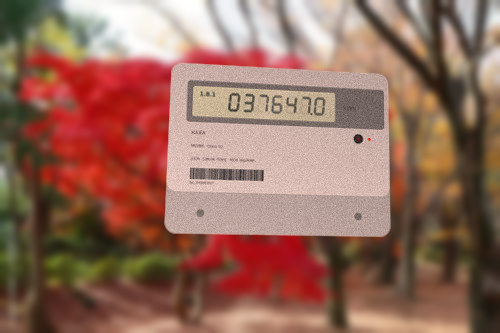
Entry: 37647.0; kWh
